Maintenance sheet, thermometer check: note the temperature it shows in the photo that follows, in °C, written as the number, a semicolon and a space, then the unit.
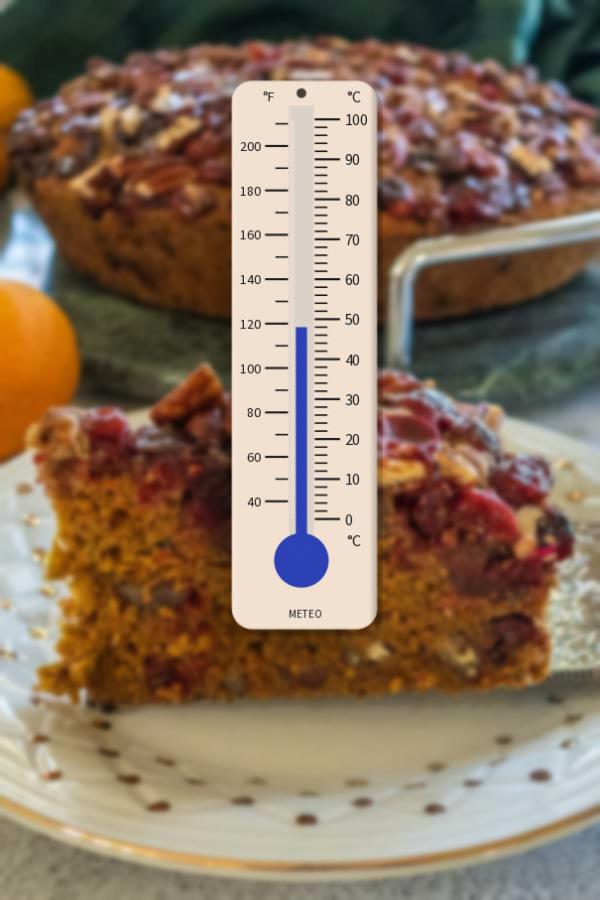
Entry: 48; °C
